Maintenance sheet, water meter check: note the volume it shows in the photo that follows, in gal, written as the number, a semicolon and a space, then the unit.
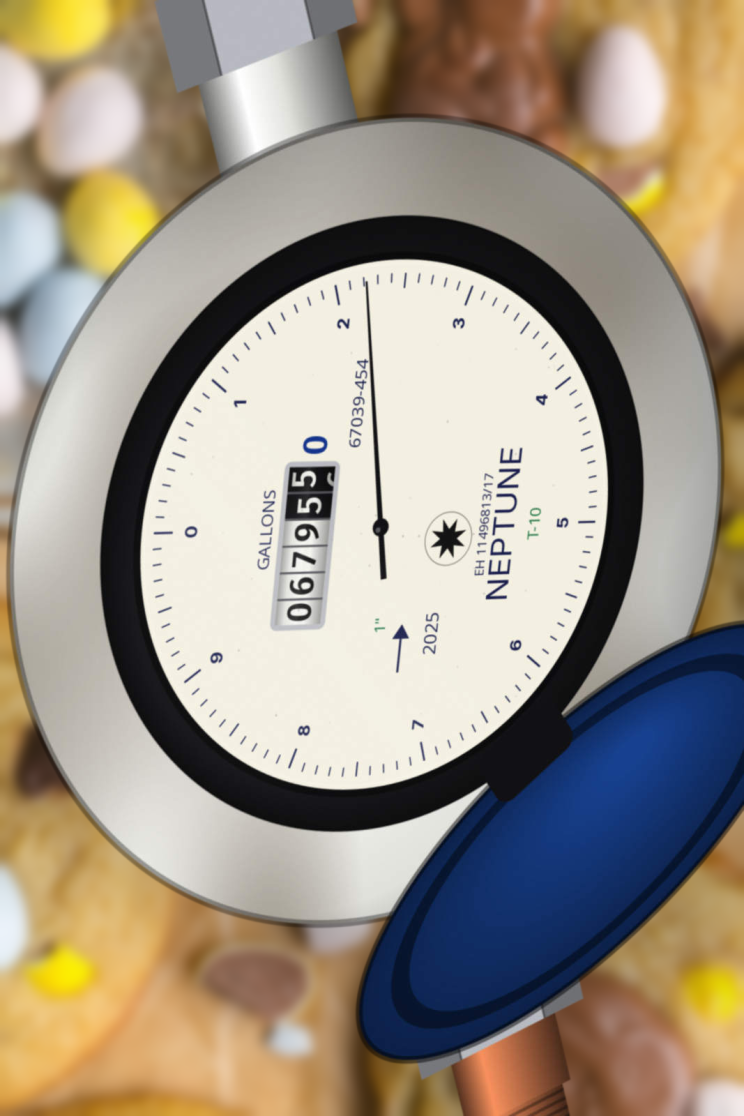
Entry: 679552.2; gal
